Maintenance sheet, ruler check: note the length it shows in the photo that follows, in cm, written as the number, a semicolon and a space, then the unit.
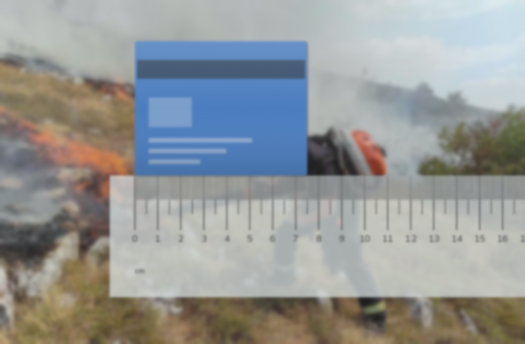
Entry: 7.5; cm
